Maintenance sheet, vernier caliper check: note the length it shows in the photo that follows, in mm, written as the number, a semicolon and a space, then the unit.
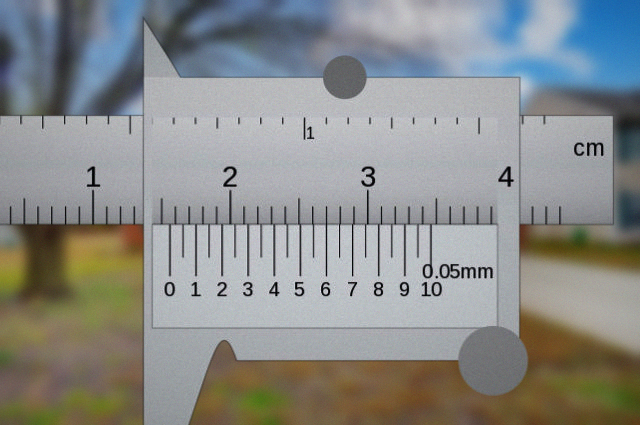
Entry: 15.6; mm
